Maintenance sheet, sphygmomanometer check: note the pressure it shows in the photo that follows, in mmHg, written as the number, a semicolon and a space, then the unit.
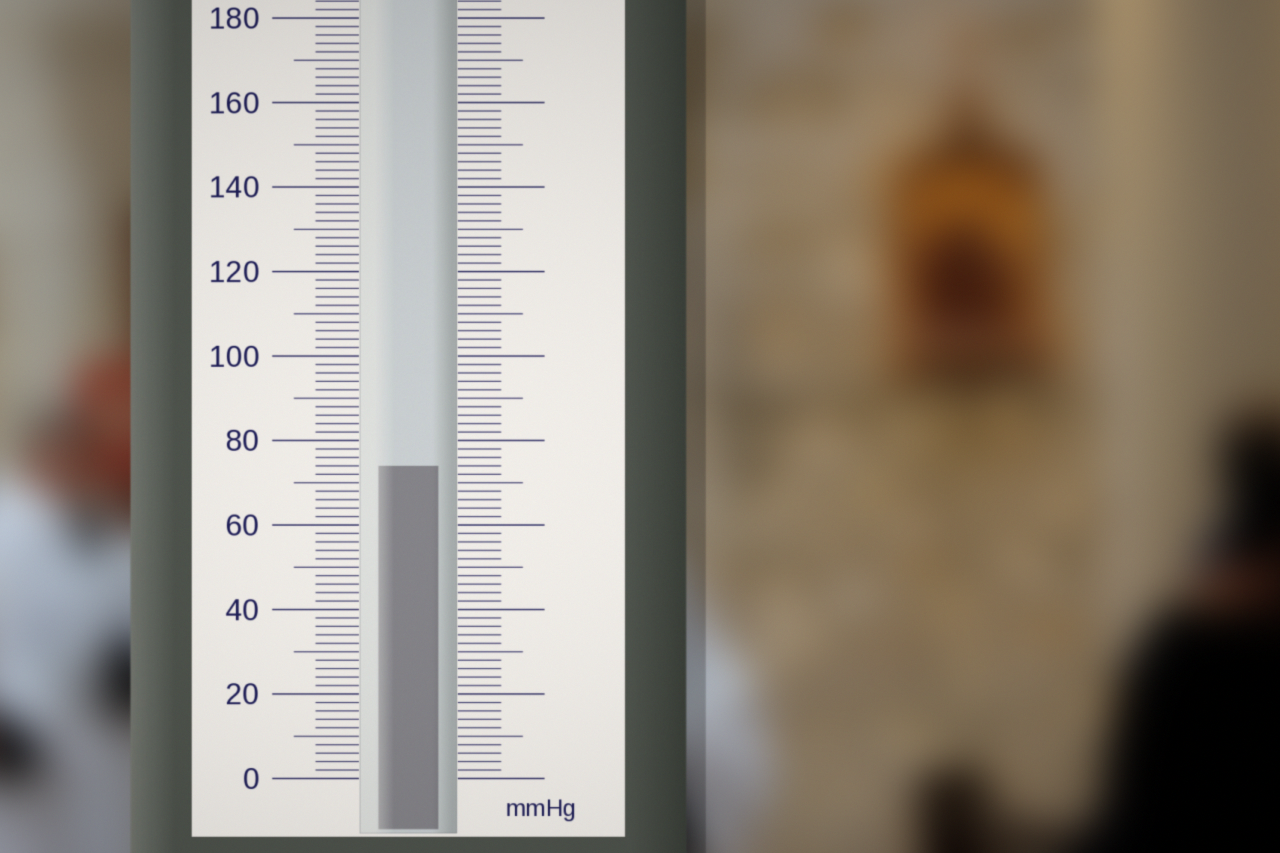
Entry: 74; mmHg
